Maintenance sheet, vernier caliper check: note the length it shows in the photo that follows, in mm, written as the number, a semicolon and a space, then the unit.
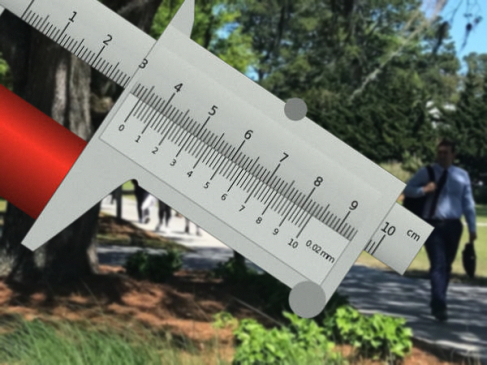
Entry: 34.0; mm
